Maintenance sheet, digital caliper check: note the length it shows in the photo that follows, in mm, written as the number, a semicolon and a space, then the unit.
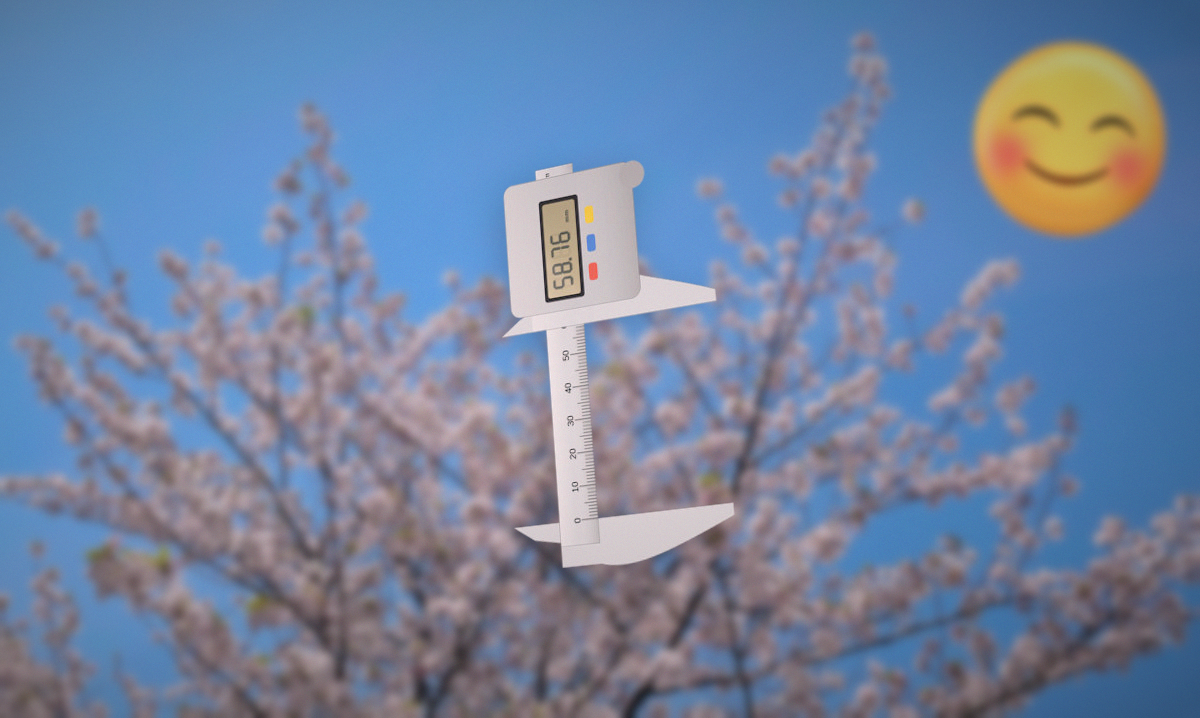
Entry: 58.76; mm
